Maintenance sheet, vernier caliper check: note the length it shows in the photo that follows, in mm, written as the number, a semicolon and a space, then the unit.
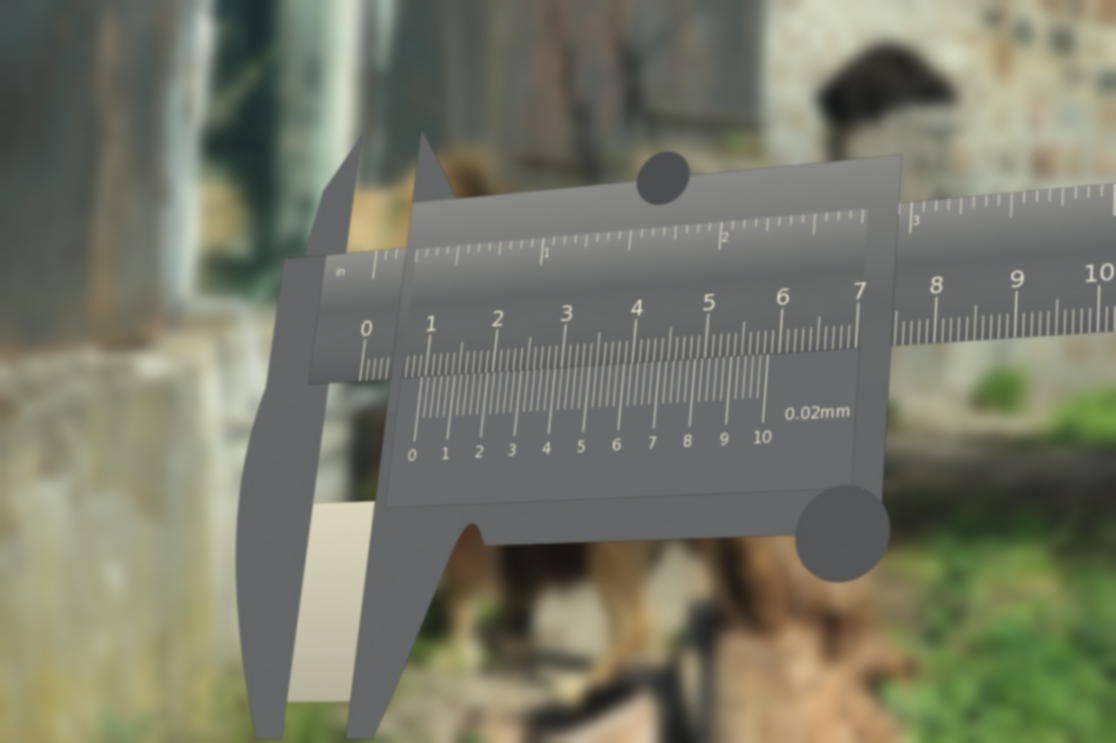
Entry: 9.5; mm
